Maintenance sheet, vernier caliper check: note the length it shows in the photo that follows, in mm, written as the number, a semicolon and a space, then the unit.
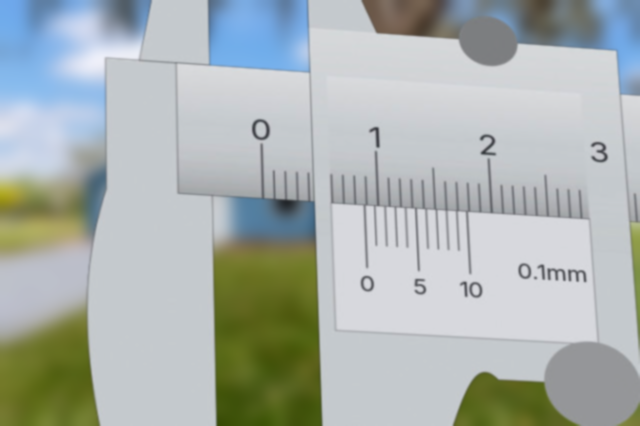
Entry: 8.8; mm
